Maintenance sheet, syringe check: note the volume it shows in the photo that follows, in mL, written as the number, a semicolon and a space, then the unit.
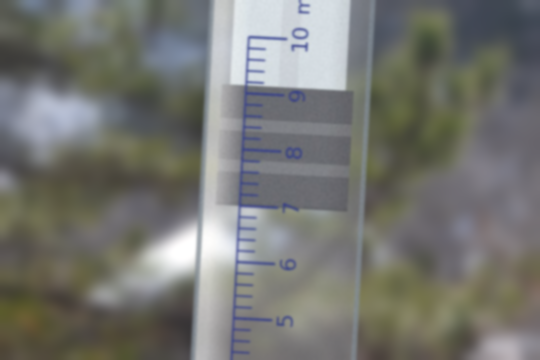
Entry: 7; mL
